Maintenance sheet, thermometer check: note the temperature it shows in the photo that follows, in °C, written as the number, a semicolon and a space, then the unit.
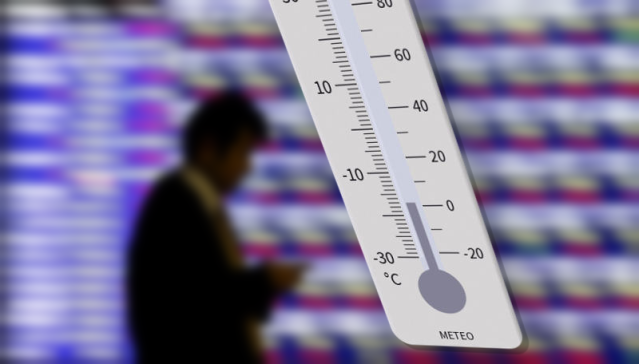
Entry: -17; °C
